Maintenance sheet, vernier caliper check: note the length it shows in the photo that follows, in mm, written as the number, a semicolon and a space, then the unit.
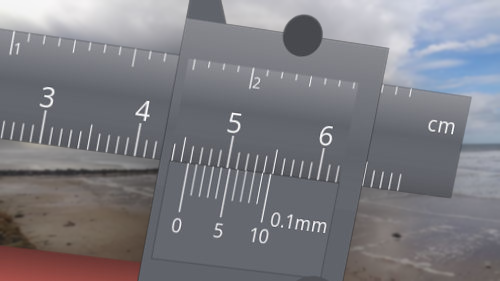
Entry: 45.8; mm
